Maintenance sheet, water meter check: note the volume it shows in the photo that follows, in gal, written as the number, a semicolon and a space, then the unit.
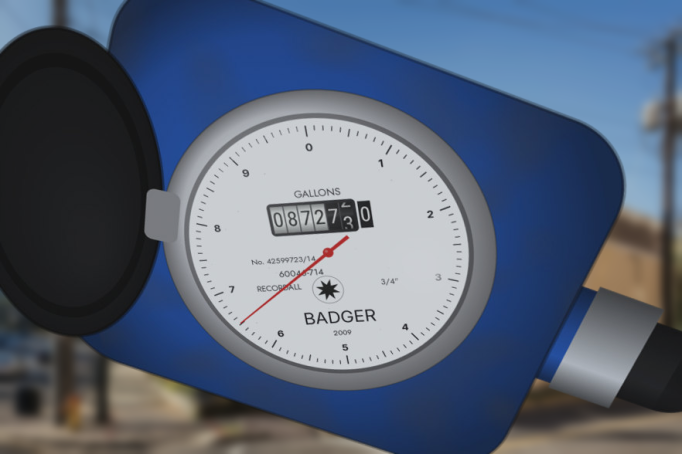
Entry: 872726.5; gal
